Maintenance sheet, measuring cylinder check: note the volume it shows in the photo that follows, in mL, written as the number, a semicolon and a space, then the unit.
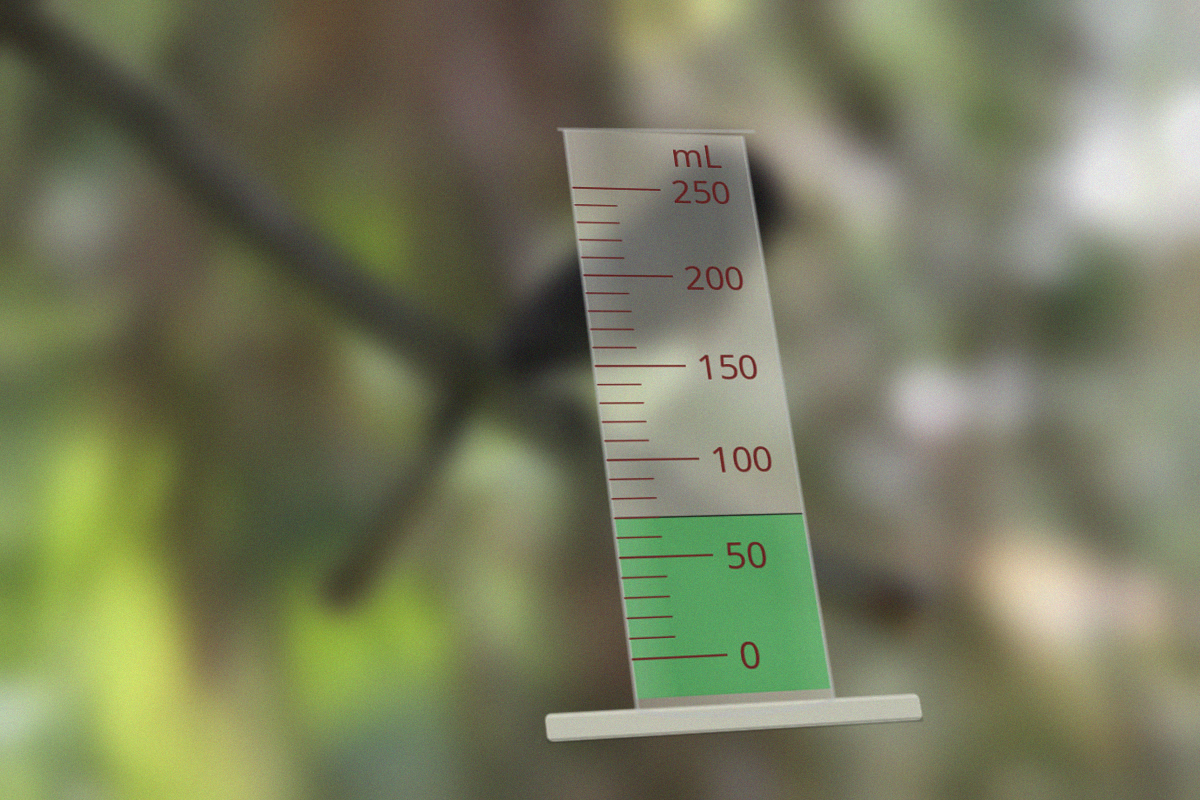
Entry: 70; mL
